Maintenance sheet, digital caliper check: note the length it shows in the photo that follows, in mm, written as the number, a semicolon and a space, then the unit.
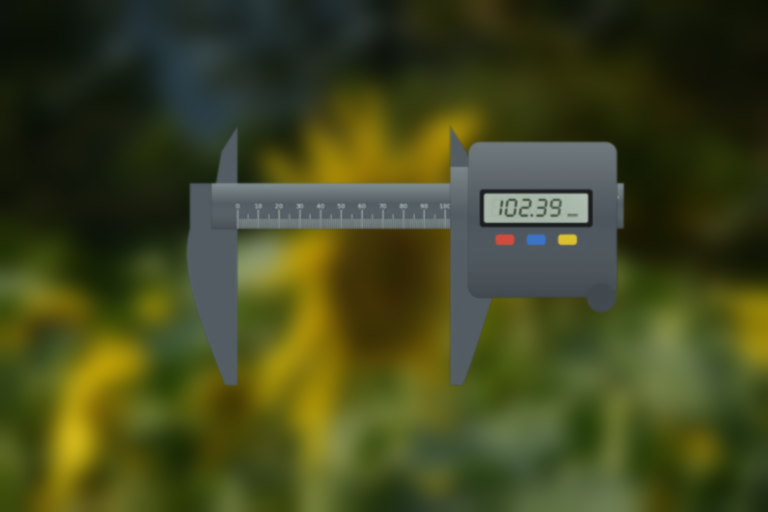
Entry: 102.39; mm
